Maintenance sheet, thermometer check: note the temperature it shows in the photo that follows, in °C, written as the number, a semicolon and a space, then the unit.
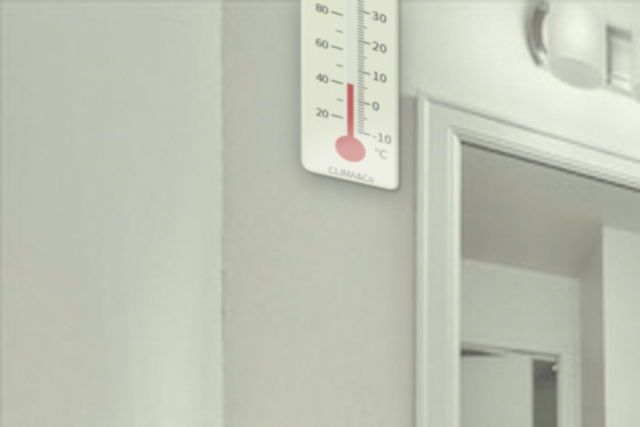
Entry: 5; °C
